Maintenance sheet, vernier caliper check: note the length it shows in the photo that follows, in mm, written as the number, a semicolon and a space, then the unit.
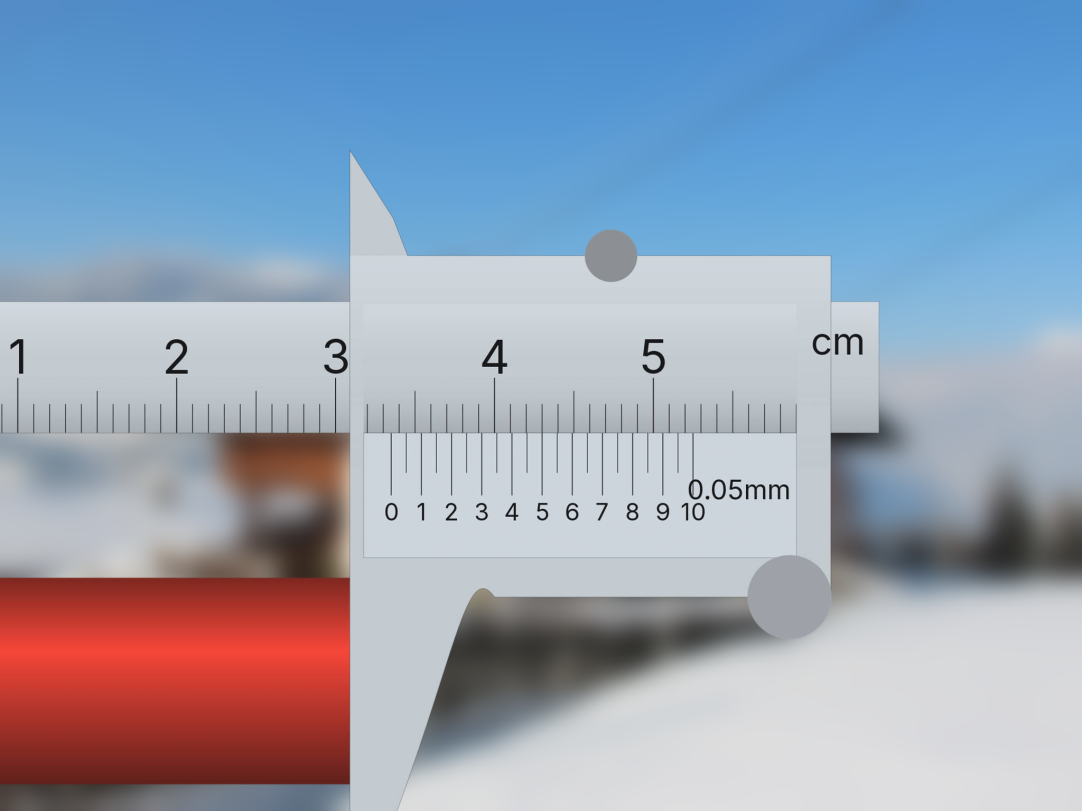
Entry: 33.5; mm
